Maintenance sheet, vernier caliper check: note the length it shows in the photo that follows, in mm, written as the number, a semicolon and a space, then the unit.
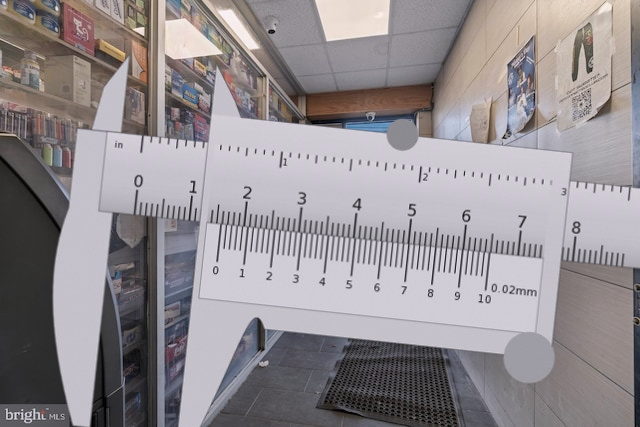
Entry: 15.8; mm
